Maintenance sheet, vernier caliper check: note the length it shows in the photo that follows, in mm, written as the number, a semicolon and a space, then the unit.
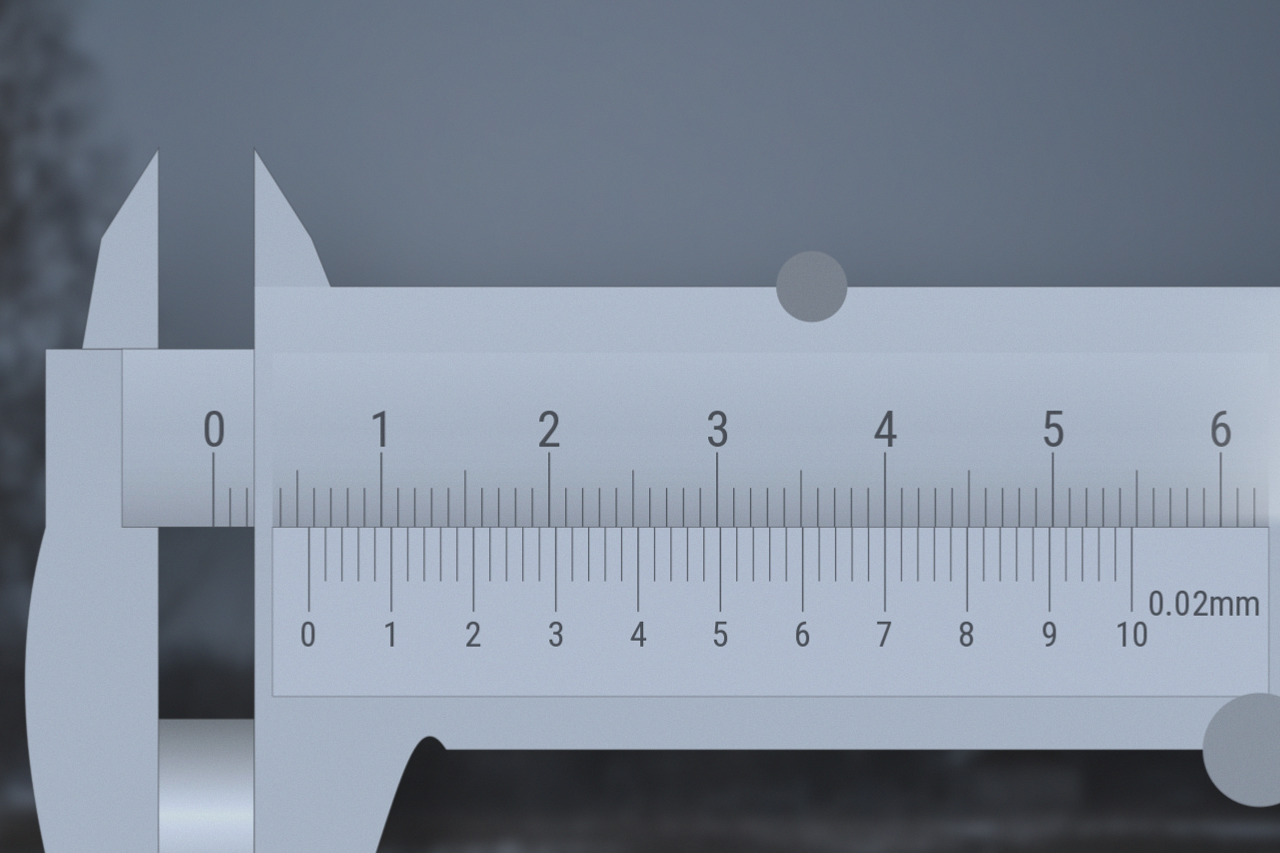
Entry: 5.7; mm
